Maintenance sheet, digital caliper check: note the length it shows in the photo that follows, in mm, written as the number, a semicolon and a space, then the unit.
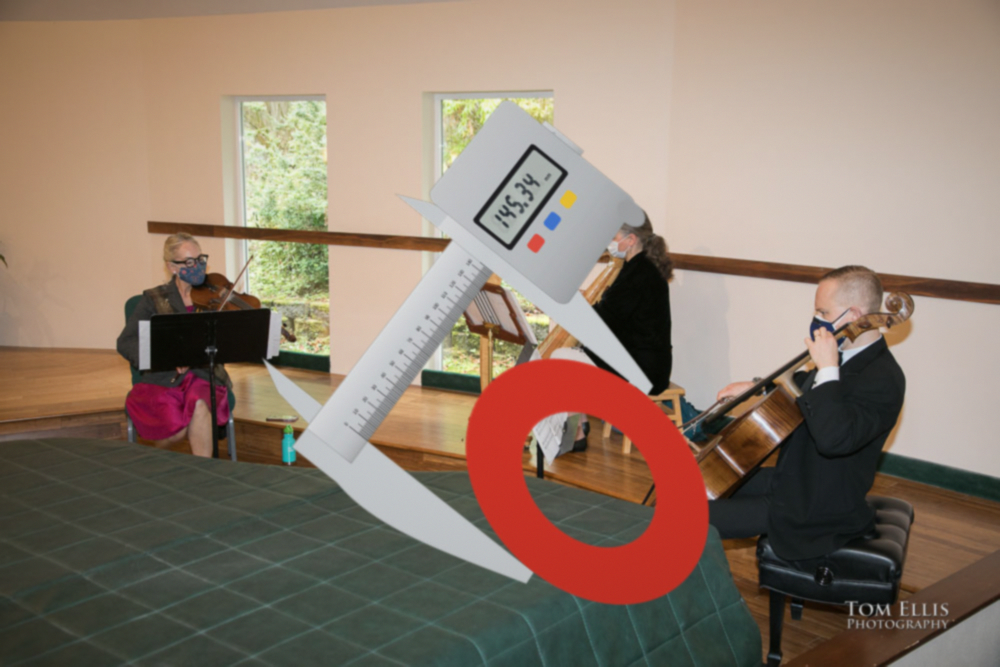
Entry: 145.34; mm
